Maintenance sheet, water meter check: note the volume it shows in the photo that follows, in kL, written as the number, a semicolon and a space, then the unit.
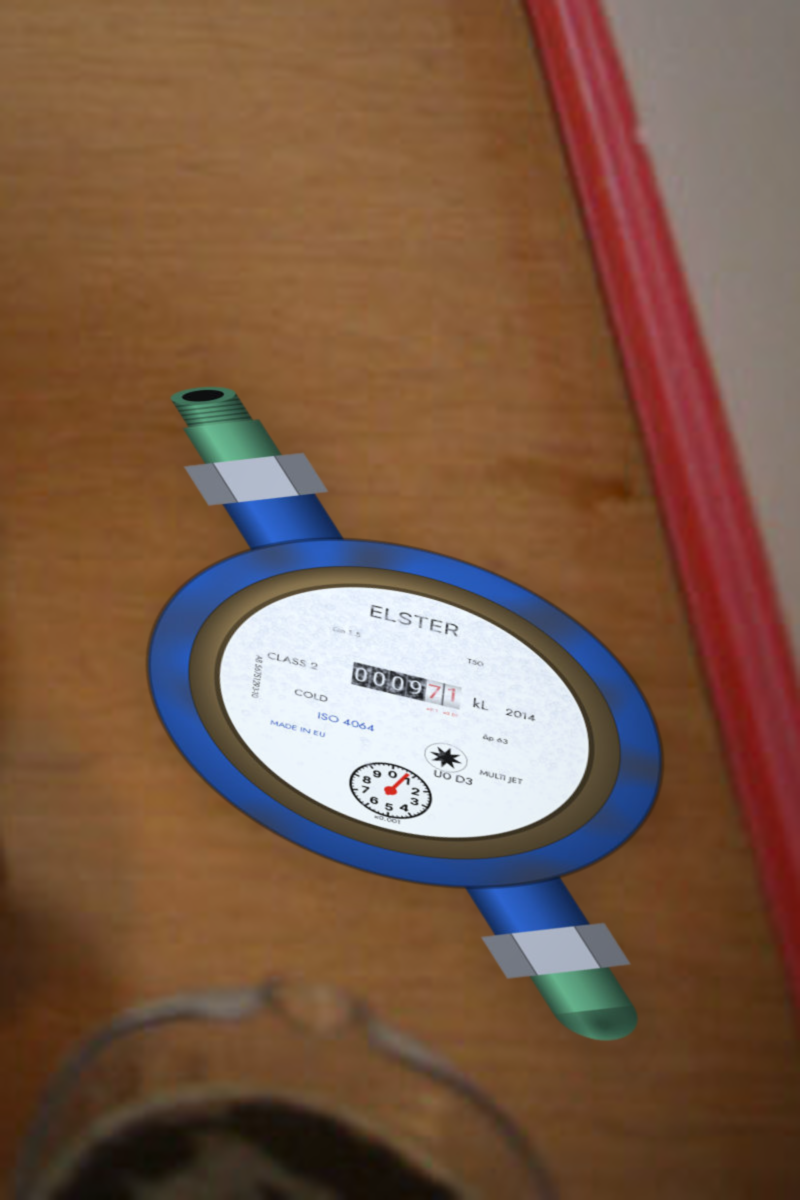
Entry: 9.710; kL
